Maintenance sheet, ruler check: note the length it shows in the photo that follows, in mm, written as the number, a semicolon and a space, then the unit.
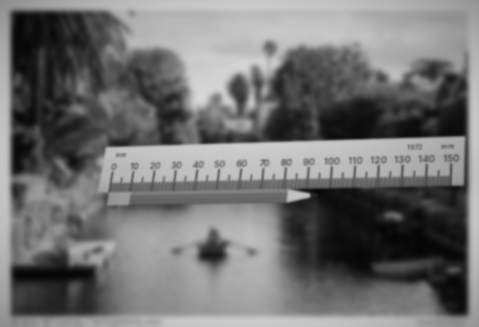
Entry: 95; mm
